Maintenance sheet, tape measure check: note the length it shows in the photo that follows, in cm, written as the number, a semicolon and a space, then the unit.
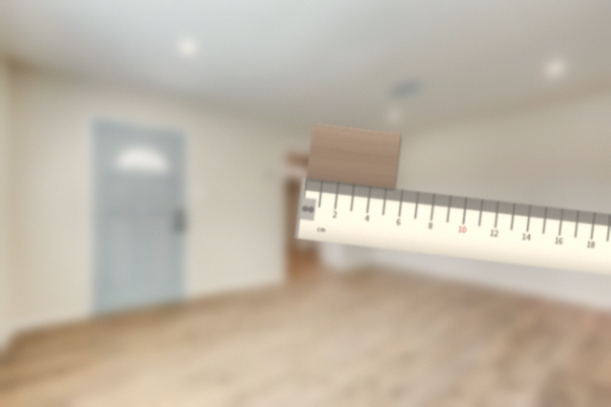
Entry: 5.5; cm
